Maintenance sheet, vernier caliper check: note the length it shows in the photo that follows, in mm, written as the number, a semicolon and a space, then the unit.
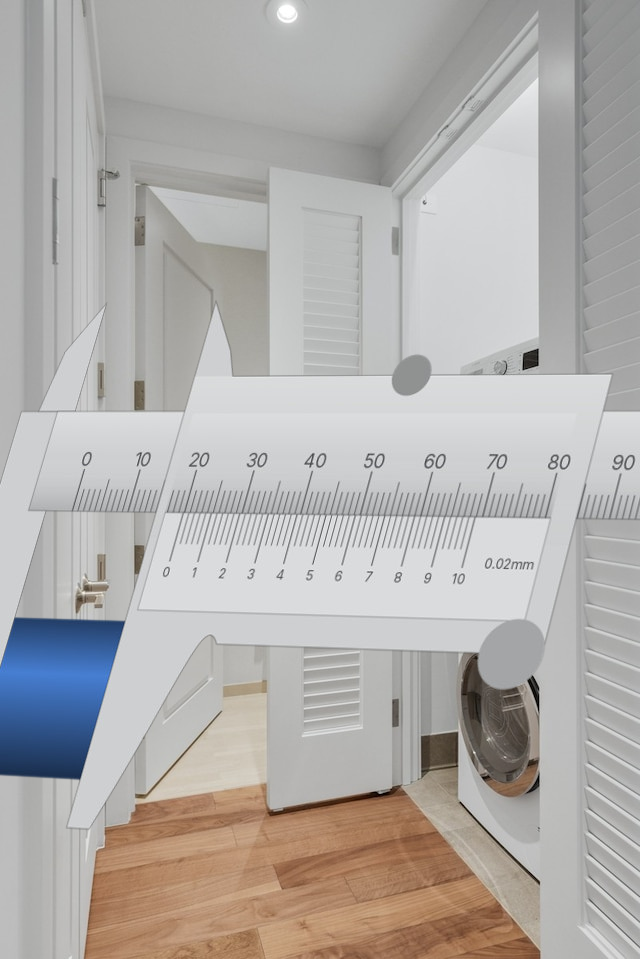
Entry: 19.8; mm
